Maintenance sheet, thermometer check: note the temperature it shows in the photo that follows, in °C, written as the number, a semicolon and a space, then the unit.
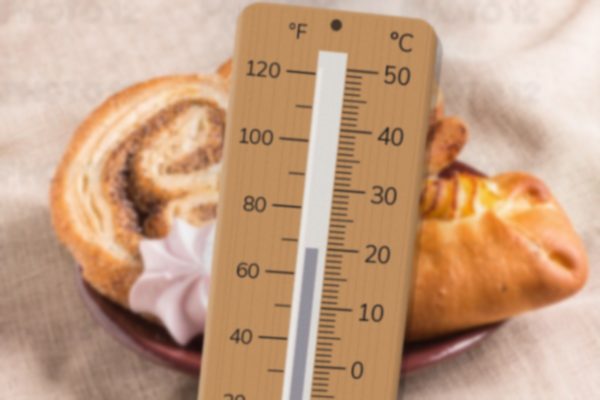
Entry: 20; °C
